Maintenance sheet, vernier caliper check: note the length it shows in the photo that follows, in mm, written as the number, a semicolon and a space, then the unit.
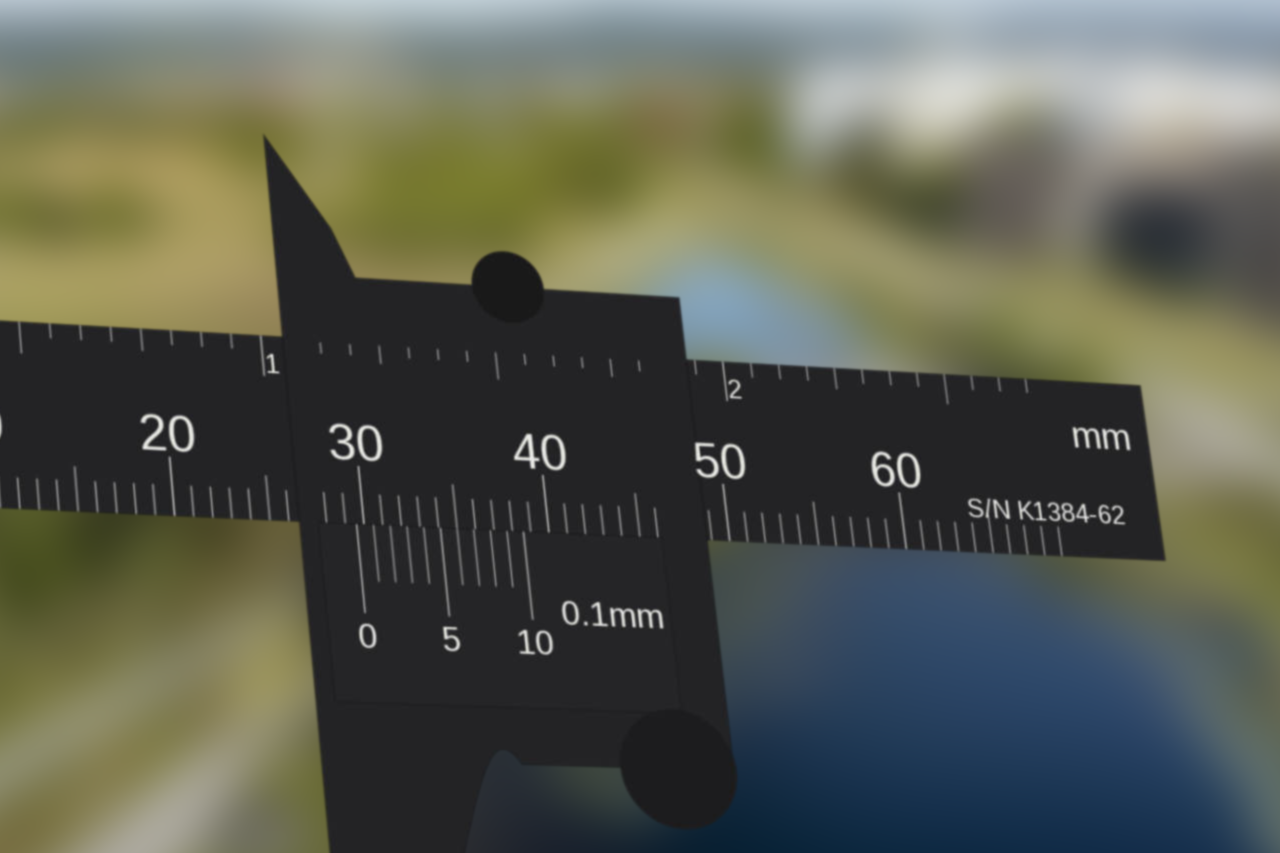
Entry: 29.6; mm
